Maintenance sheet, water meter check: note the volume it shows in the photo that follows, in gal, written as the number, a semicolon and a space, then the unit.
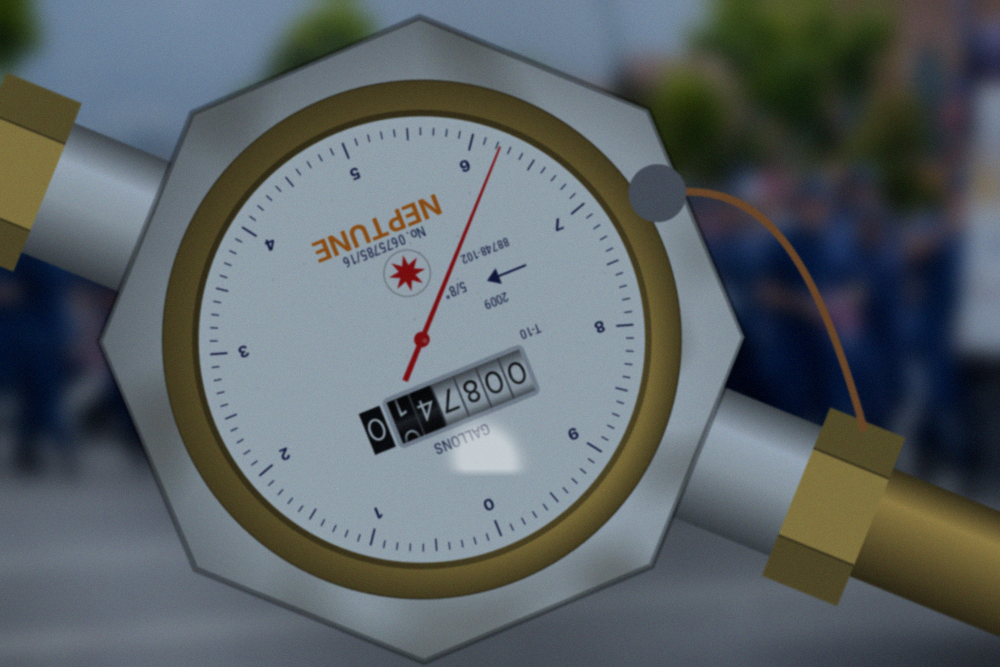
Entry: 87406.2; gal
